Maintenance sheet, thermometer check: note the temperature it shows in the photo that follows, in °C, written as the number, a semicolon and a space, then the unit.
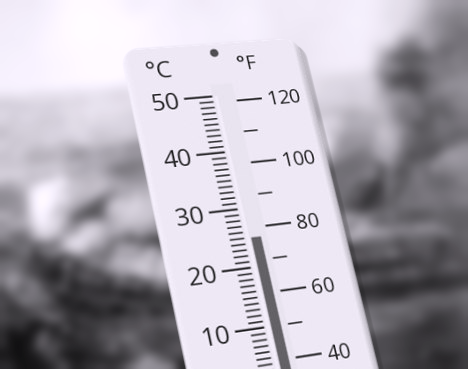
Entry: 25; °C
